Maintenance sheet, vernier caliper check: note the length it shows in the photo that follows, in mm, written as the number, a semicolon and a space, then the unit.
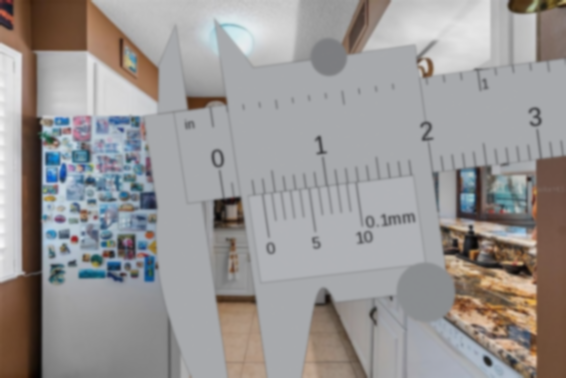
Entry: 3.8; mm
